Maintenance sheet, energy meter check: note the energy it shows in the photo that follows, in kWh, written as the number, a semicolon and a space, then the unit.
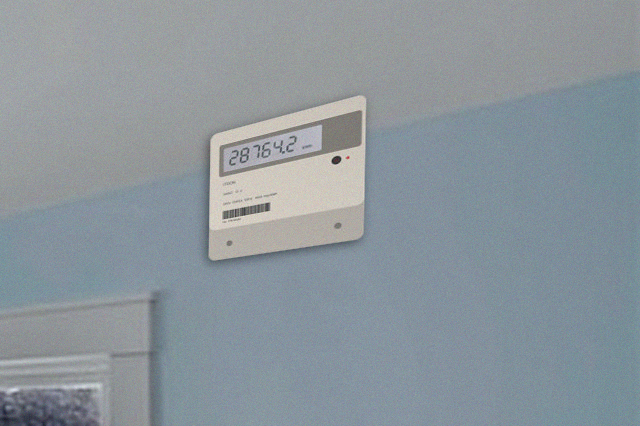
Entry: 28764.2; kWh
